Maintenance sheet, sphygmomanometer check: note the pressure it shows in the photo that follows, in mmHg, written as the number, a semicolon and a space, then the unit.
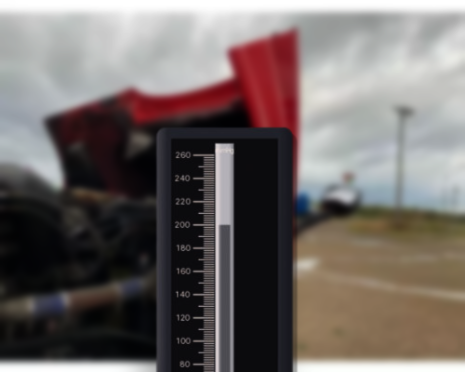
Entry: 200; mmHg
